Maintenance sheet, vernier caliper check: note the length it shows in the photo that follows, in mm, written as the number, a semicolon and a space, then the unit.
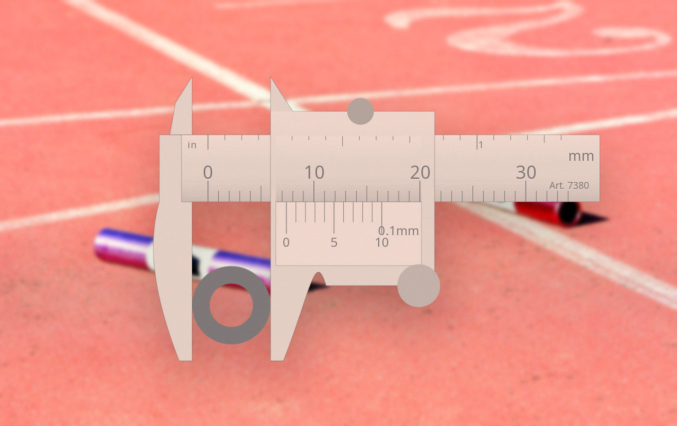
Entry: 7.4; mm
